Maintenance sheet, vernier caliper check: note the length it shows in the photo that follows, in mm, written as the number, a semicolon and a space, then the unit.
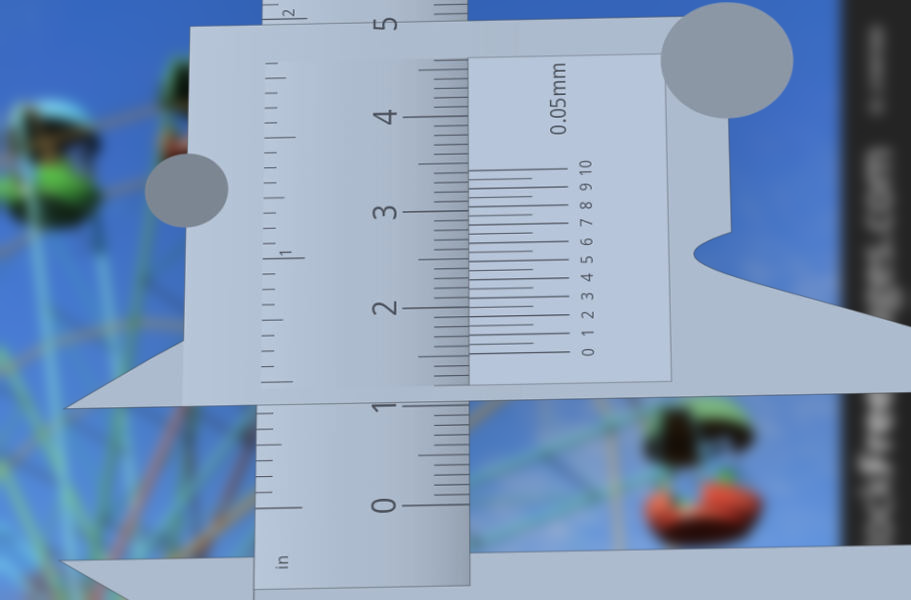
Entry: 15.2; mm
